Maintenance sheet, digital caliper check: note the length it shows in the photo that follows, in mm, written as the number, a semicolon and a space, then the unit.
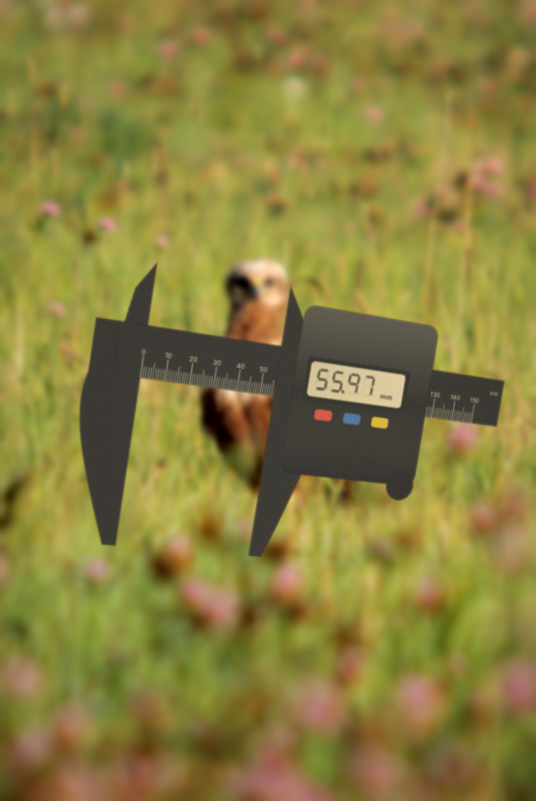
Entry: 55.97; mm
